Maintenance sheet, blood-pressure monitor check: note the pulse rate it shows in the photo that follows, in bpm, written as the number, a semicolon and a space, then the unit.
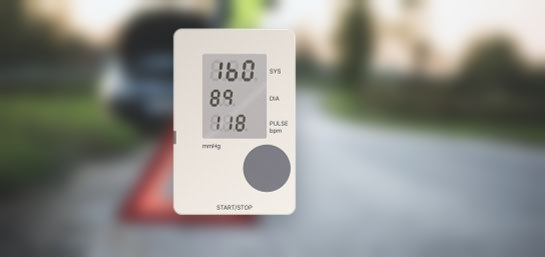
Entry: 118; bpm
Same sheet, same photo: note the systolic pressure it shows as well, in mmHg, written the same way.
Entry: 160; mmHg
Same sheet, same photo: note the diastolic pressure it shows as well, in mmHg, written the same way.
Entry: 89; mmHg
